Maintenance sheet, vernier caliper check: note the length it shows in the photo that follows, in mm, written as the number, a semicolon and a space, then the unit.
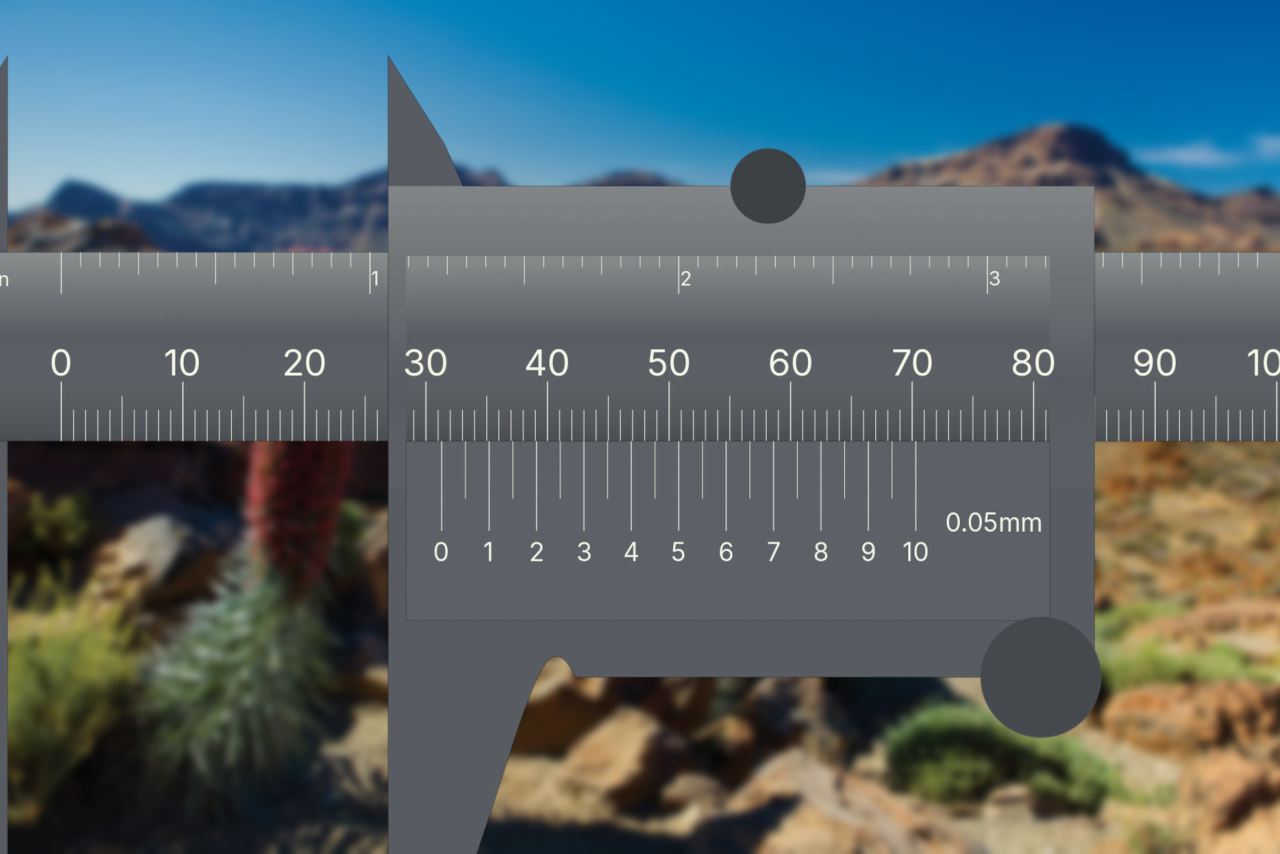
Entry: 31.3; mm
